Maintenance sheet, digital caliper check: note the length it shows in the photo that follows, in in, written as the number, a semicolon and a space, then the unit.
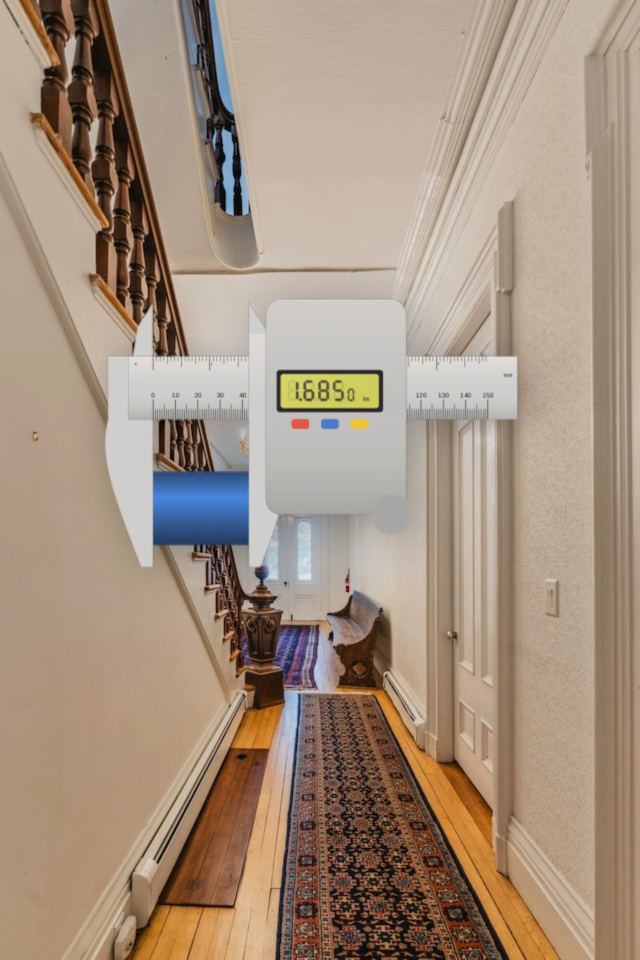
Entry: 1.6850; in
